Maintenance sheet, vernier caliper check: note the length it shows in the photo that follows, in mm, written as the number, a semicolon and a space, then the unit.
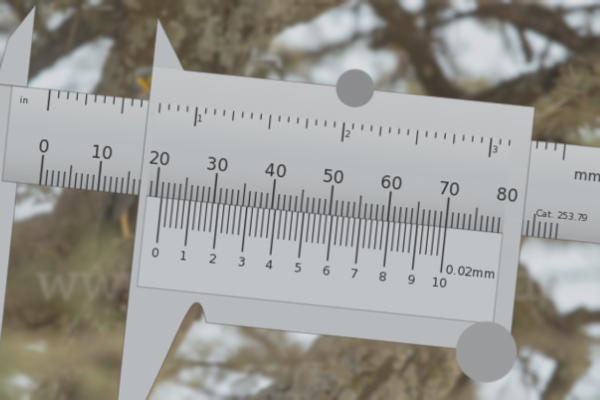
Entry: 21.0; mm
